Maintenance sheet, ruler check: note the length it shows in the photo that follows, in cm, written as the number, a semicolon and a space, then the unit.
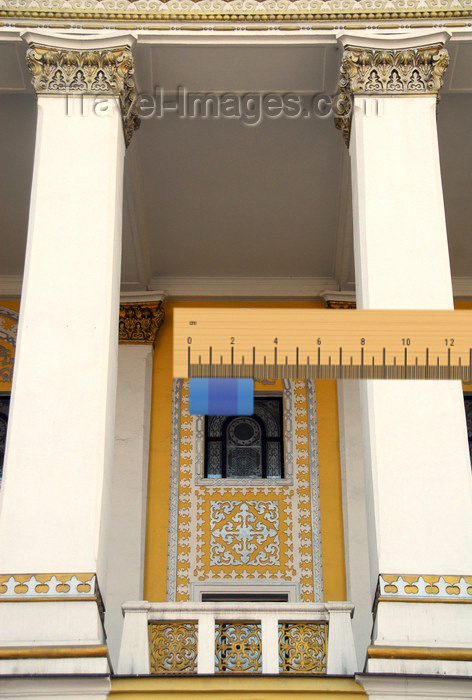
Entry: 3; cm
